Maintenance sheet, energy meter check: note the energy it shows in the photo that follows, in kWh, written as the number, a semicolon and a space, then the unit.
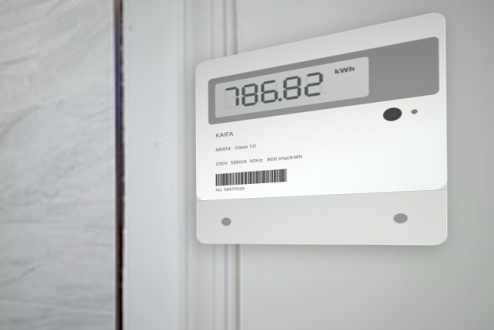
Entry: 786.82; kWh
